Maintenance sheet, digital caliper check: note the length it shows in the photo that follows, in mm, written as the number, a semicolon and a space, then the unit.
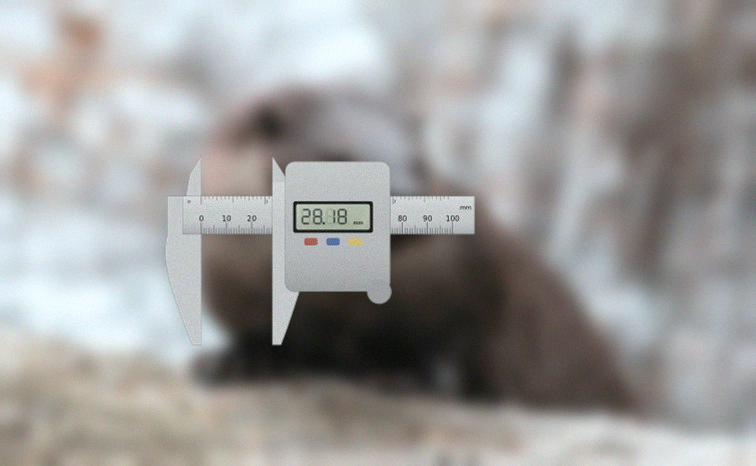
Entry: 28.18; mm
